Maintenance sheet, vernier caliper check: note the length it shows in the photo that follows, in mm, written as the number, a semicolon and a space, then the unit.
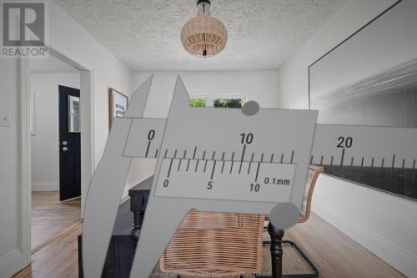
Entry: 2.8; mm
